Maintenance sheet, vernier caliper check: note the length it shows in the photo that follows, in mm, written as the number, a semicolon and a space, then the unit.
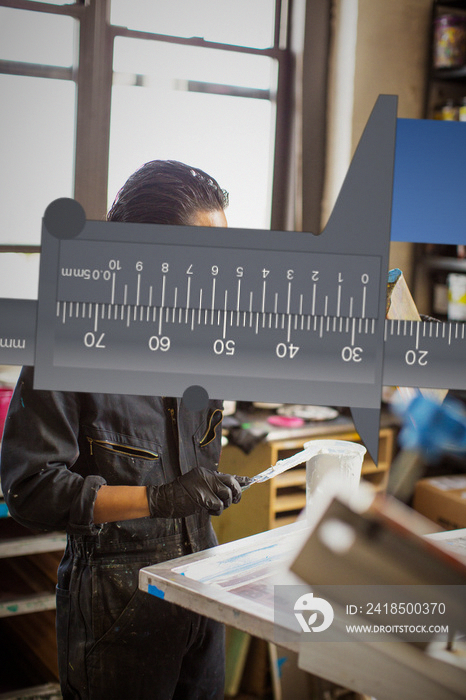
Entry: 28.6; mm
